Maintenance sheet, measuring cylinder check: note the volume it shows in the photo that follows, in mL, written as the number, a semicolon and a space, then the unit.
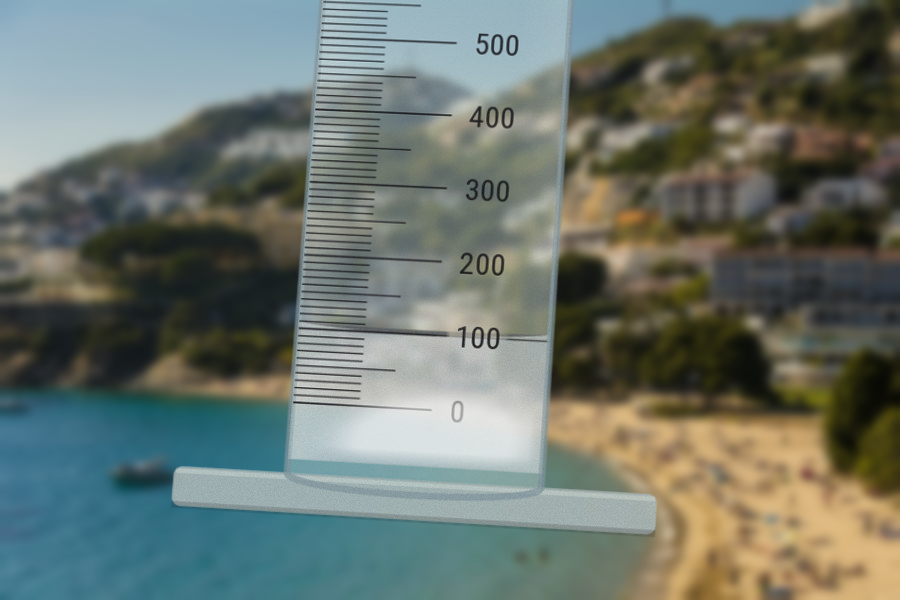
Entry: 100; mL
